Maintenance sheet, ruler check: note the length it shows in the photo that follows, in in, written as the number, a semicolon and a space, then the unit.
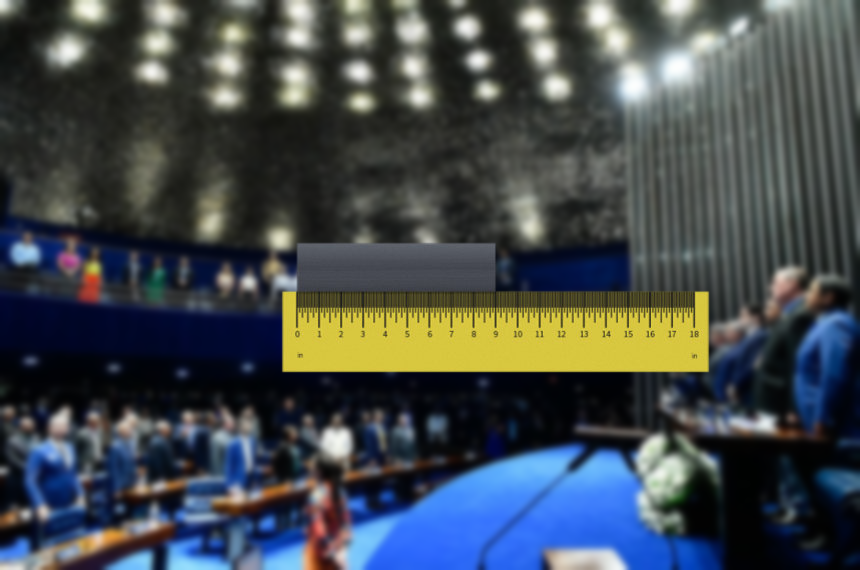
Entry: 9; in
